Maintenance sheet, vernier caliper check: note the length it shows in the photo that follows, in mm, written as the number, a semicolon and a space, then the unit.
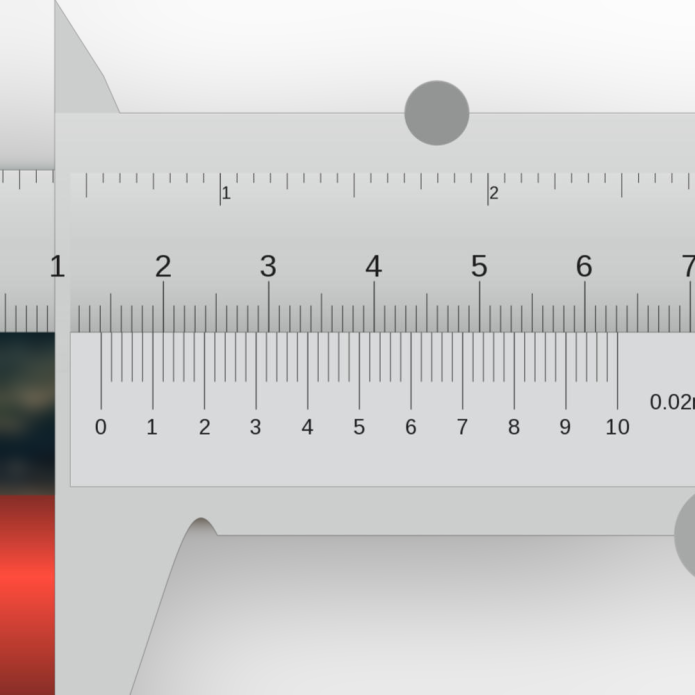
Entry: 14.1; mm
